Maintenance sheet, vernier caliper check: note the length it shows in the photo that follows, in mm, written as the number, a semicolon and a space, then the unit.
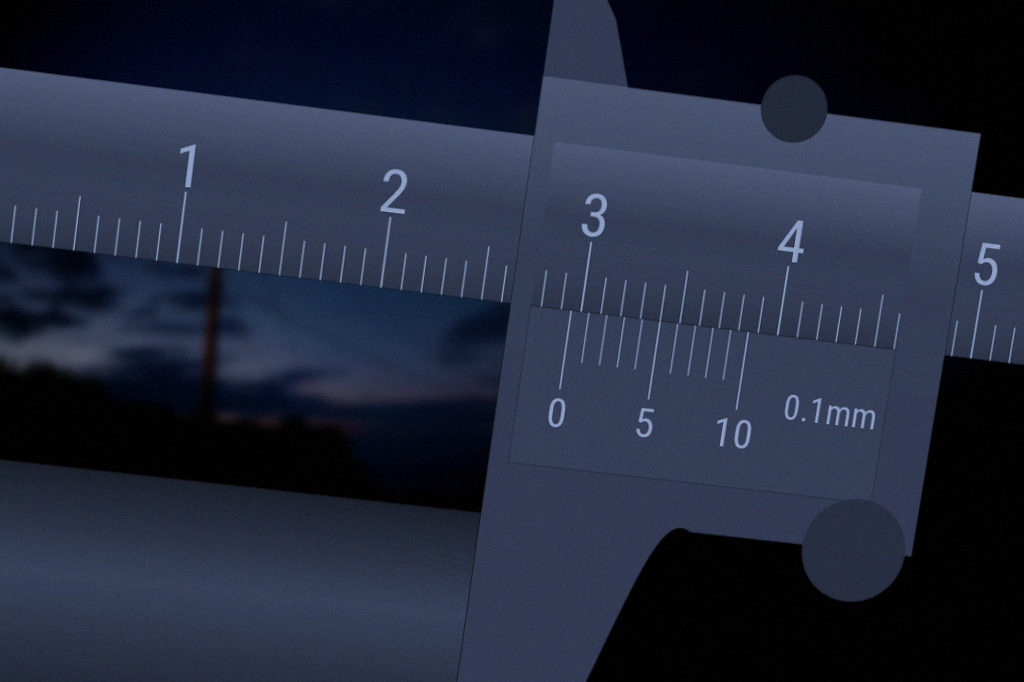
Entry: 29.5; mm
